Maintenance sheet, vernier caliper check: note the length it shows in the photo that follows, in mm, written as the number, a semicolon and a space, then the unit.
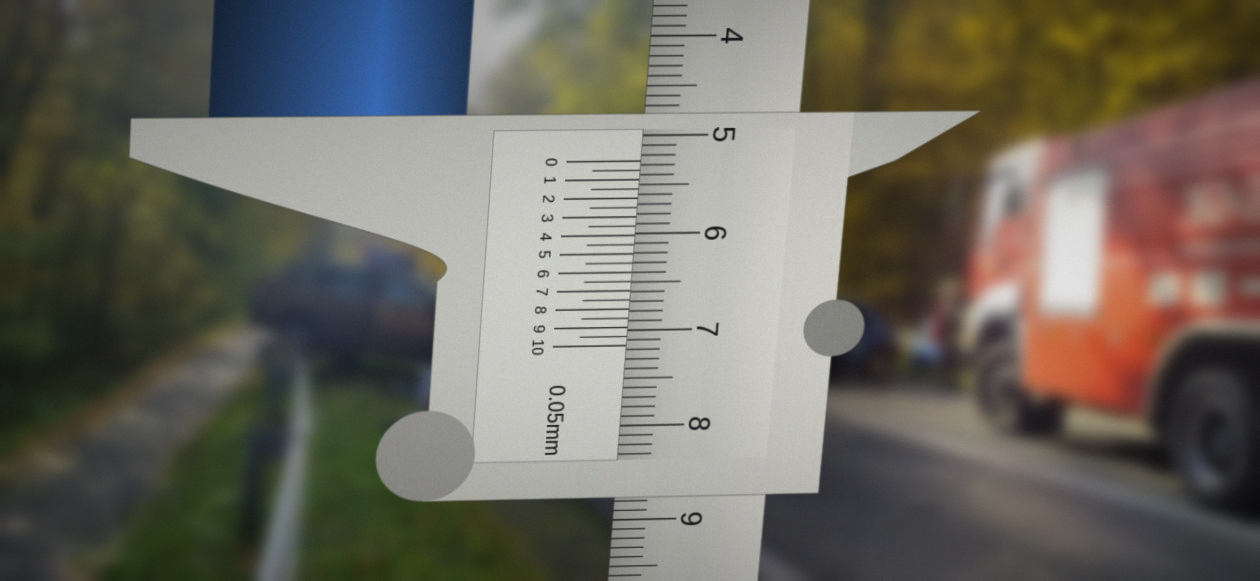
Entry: 52.6; mm
